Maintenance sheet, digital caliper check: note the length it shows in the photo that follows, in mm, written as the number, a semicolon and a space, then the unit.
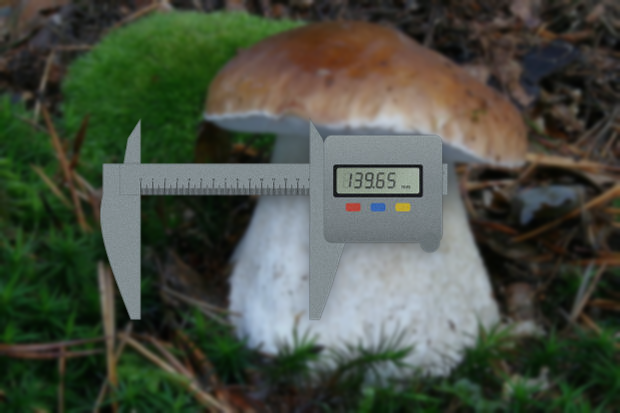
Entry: 139.65; mm
